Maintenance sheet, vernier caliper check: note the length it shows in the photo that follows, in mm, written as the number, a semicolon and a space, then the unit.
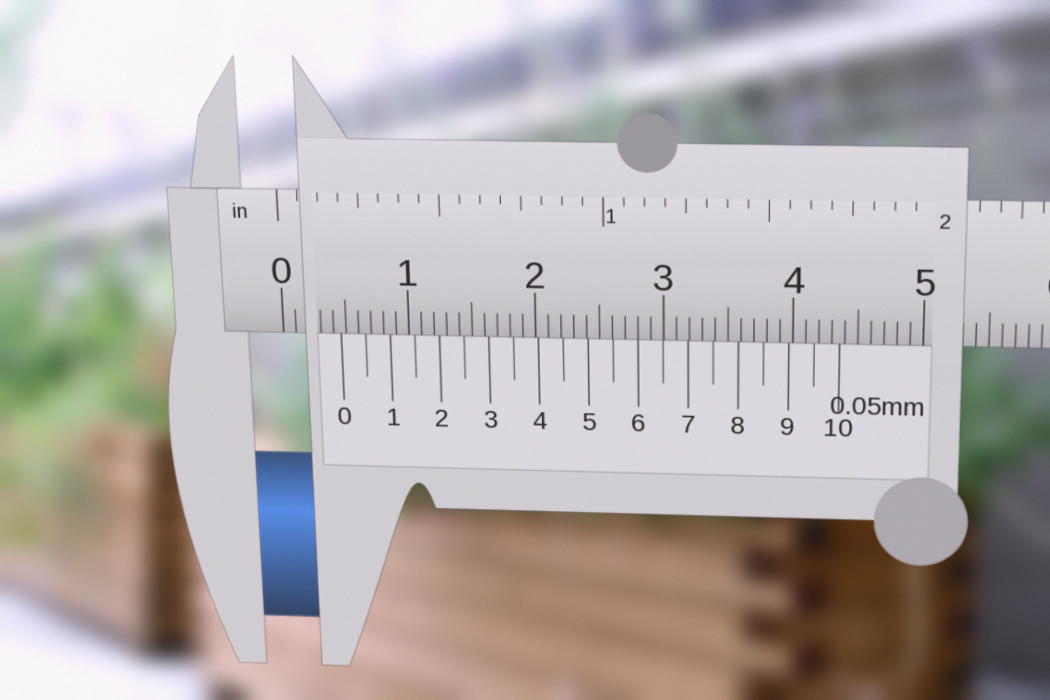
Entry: 4.6; mm
